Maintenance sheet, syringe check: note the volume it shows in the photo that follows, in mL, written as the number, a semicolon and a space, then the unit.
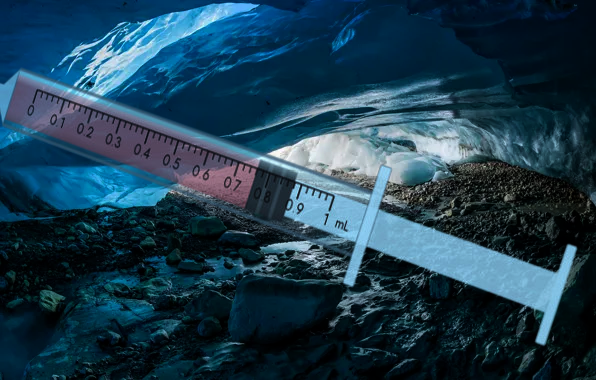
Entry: 0.76; mL
